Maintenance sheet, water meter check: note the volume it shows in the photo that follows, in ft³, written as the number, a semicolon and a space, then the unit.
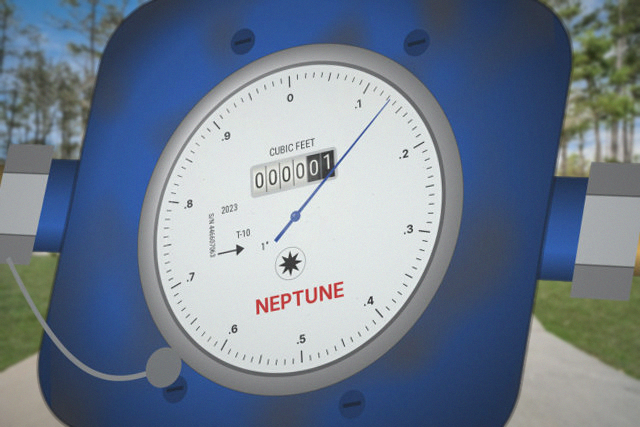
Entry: 1.13; ft³
